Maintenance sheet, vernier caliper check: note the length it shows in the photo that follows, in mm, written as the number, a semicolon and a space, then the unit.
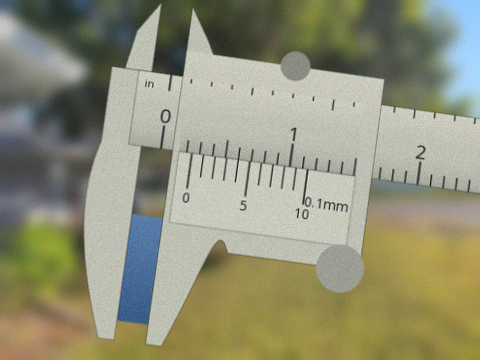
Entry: 2.4; mm
